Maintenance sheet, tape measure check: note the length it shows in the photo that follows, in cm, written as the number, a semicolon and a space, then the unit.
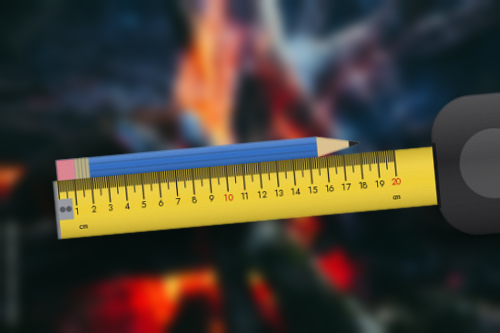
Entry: 18; cm
